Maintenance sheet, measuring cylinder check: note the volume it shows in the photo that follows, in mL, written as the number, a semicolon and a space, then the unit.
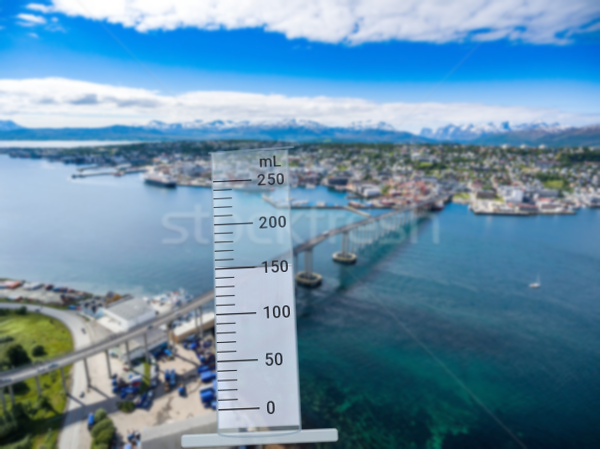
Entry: 150; mL
